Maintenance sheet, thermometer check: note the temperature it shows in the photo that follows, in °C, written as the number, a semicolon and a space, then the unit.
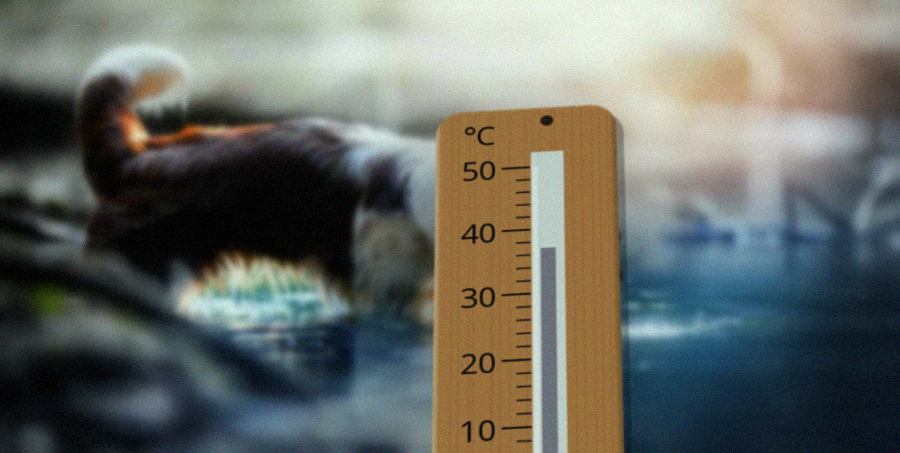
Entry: 37; °C
